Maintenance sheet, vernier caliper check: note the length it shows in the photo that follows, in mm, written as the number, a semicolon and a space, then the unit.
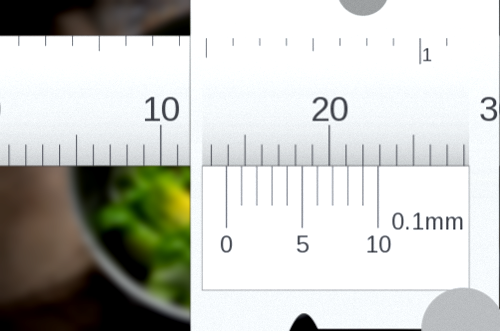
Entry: 13.9; mm
